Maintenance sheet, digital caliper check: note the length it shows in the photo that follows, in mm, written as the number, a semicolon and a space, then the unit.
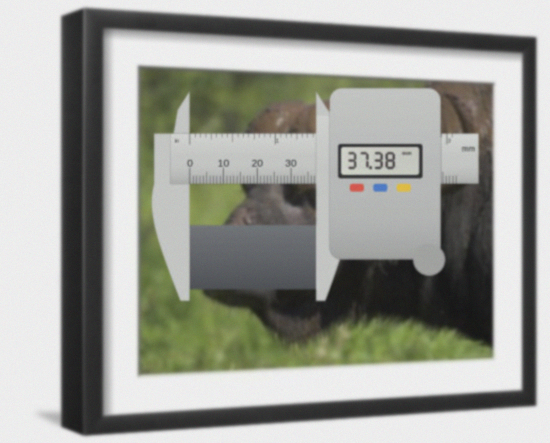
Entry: 37.38; mm
